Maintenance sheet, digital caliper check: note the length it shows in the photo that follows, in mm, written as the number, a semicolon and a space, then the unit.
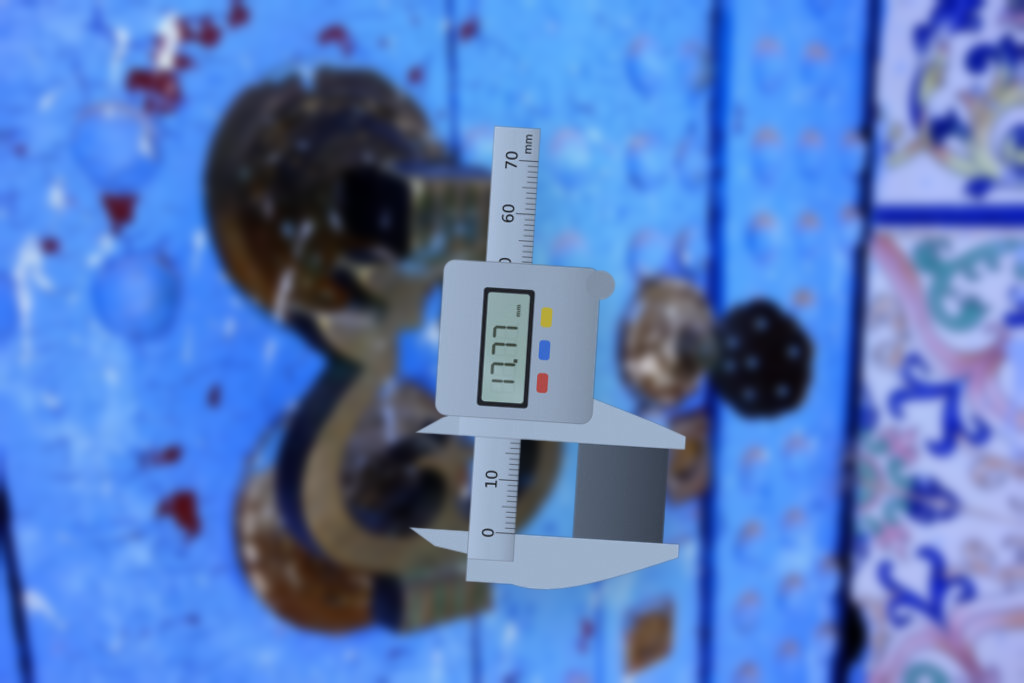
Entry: 17.77; mm
